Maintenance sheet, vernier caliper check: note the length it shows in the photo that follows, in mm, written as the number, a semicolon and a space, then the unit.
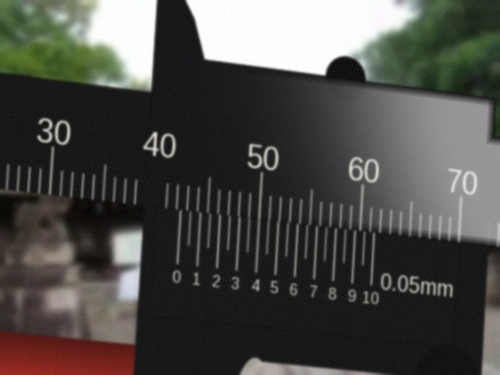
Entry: 42.4; mm
